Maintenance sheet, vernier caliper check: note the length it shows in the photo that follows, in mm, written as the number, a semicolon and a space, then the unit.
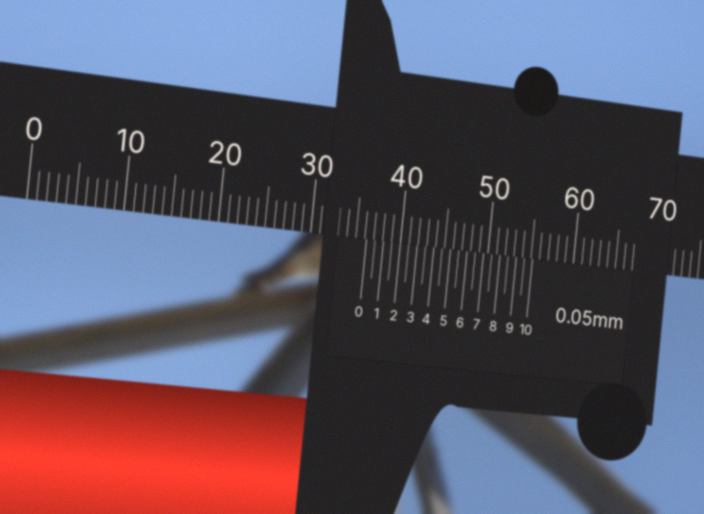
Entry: 36.2; mm
